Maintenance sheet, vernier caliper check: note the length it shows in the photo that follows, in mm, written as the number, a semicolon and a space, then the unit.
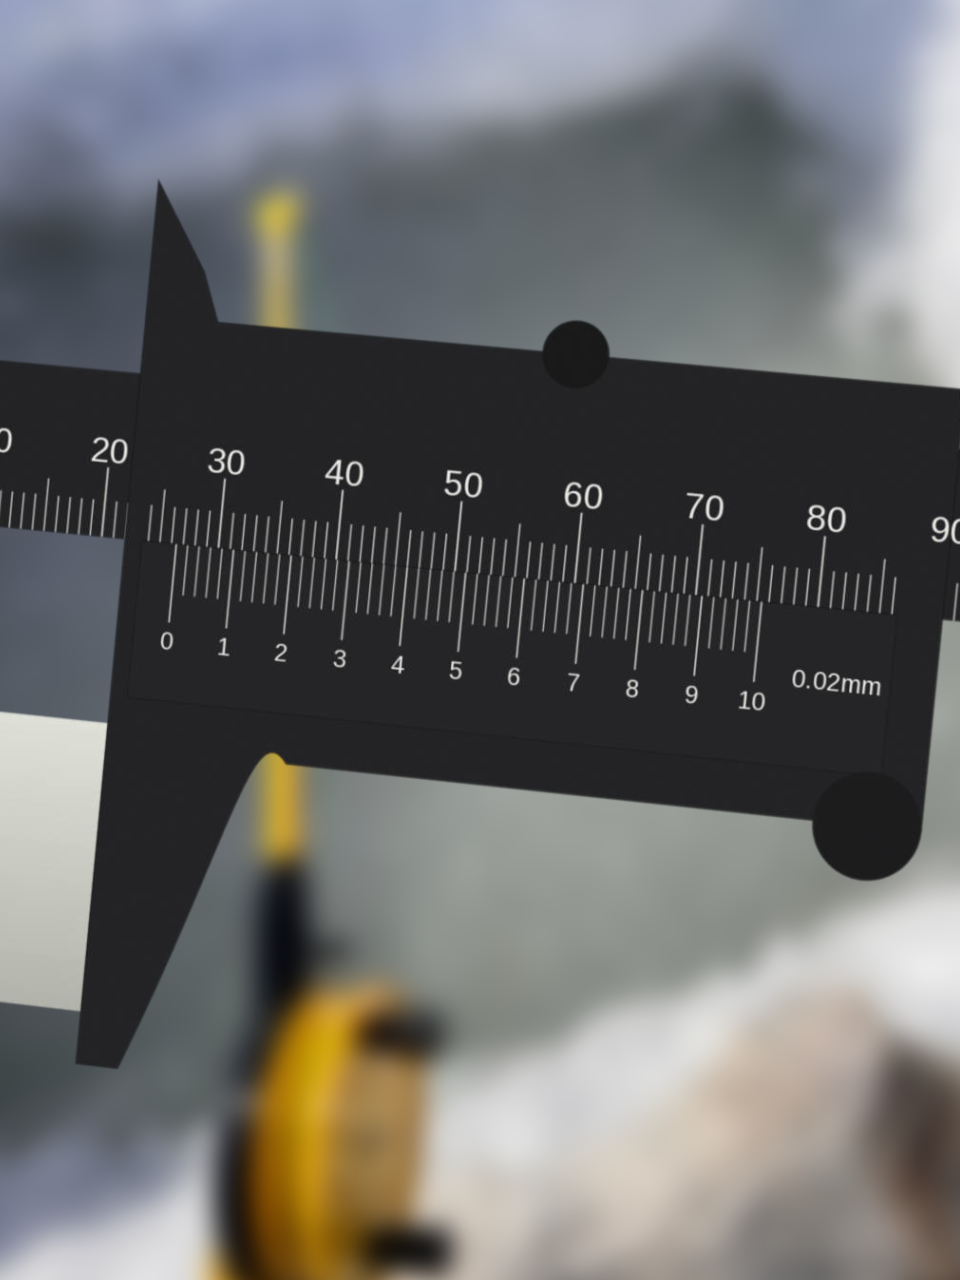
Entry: 26.4; mm
